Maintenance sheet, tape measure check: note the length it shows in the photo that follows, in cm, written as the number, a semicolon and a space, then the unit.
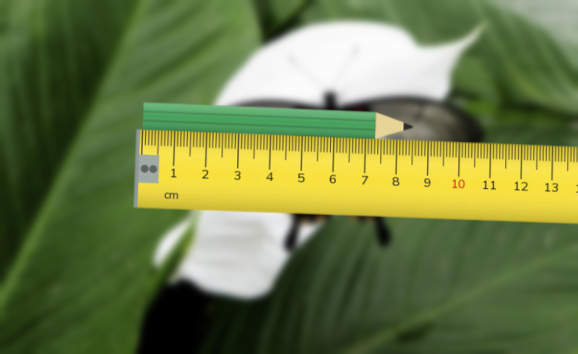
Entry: 8.5; cm
